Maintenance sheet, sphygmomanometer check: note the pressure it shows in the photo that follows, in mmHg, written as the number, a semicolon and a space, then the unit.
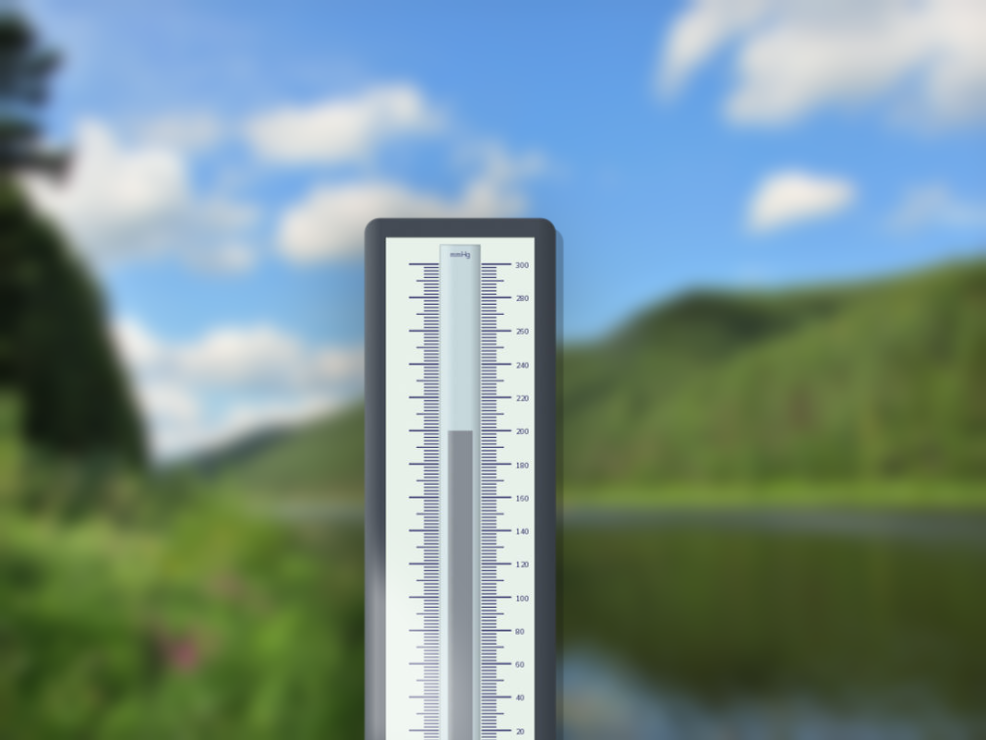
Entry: 200; mmHg
